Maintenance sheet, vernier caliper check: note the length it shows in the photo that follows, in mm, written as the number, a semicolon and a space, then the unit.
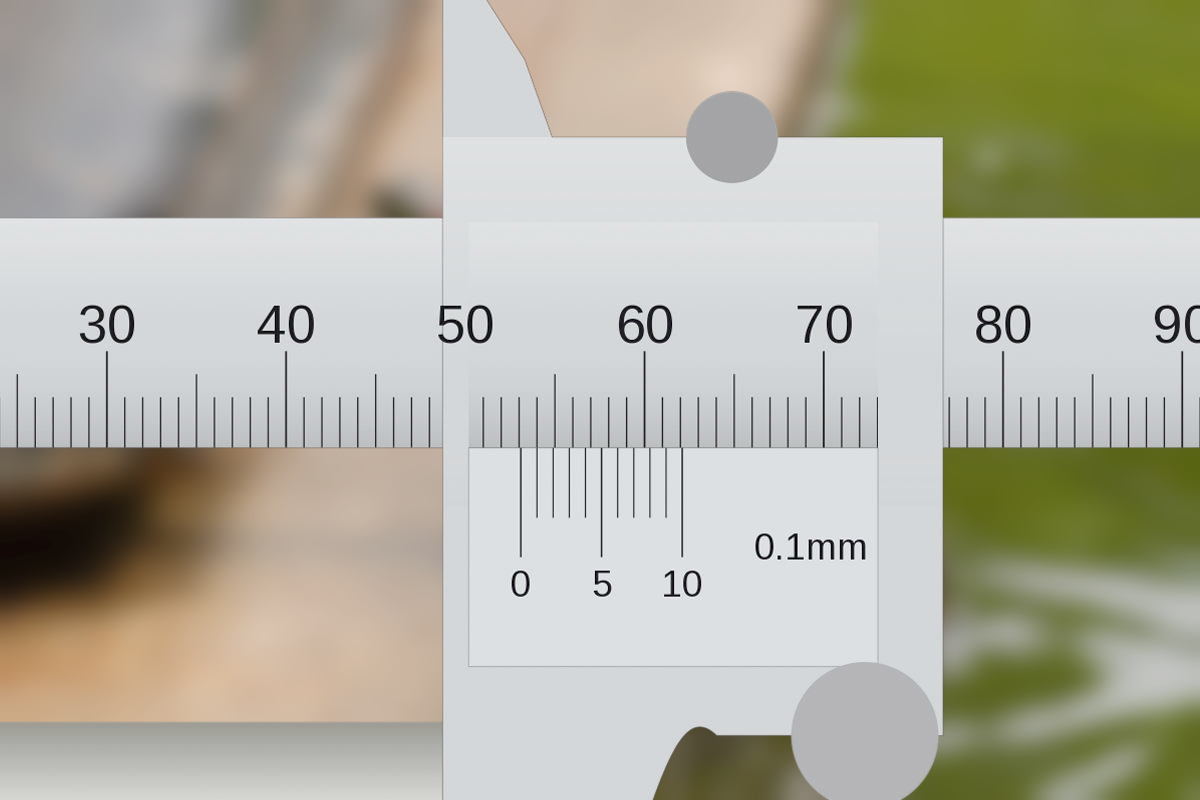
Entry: 53.1; mm
